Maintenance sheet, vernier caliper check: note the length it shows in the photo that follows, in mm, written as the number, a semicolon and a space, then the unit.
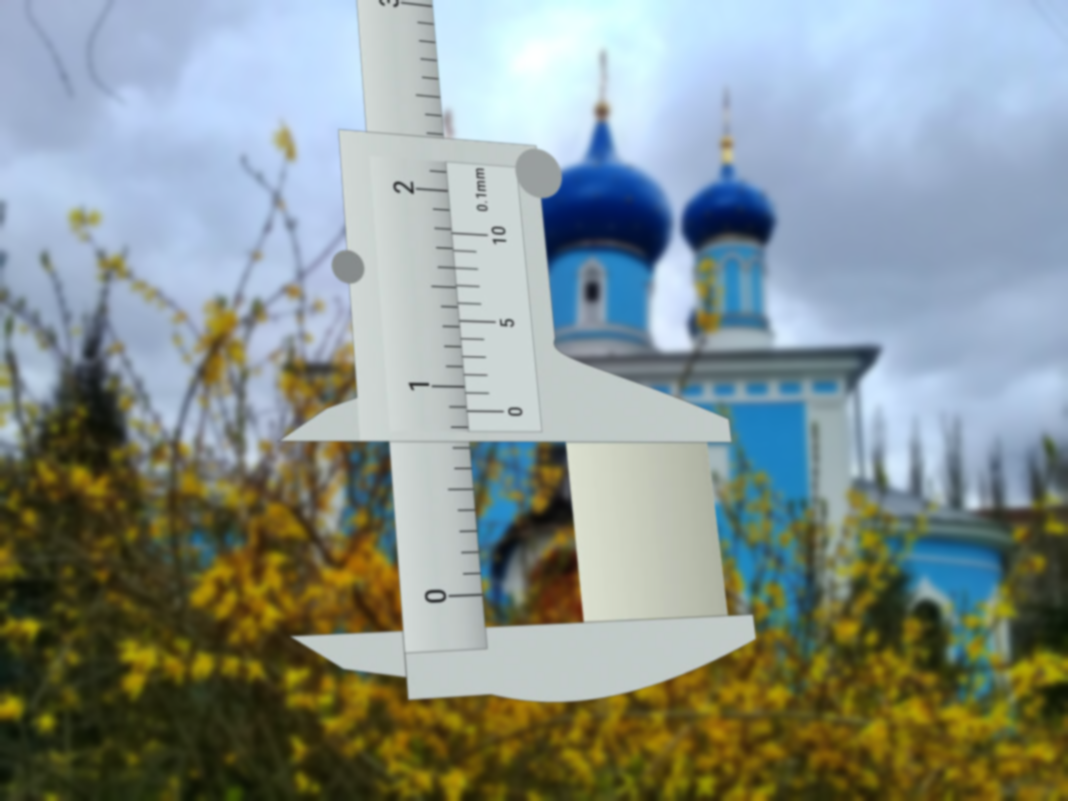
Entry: 8.8; mm
